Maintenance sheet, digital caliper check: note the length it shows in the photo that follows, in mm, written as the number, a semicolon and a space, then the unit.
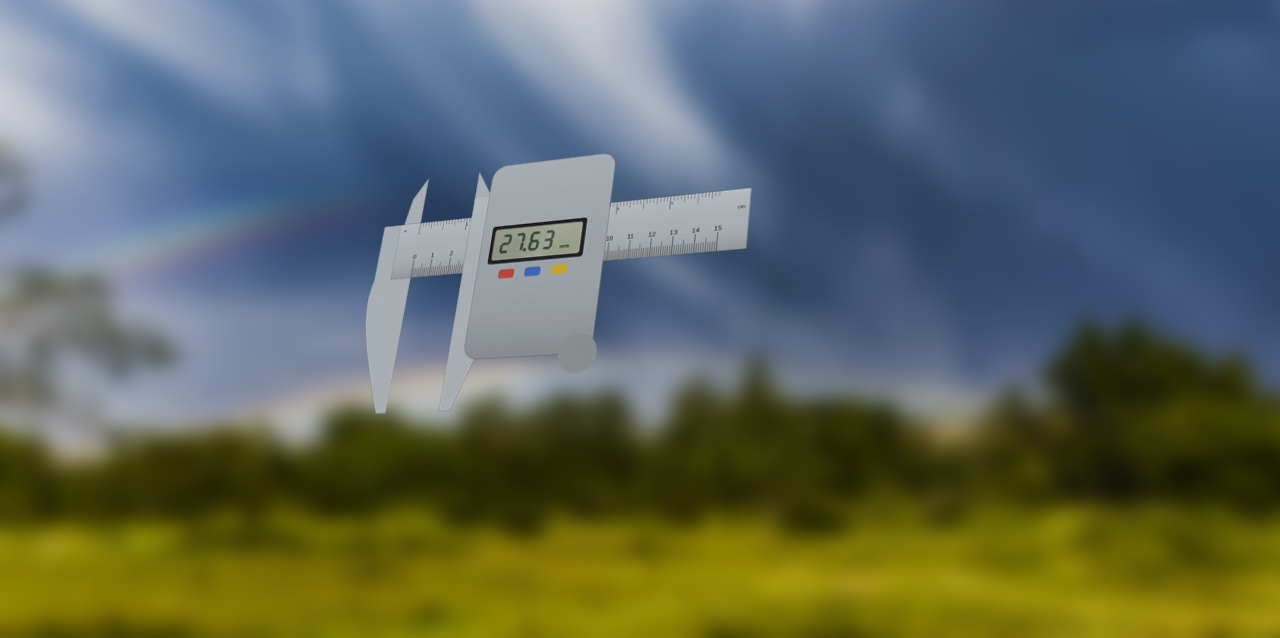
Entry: 27.63; mm
